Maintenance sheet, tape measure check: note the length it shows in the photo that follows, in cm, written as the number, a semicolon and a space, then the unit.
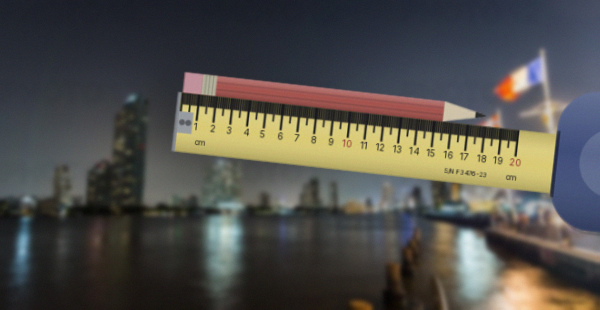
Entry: 18; cm
